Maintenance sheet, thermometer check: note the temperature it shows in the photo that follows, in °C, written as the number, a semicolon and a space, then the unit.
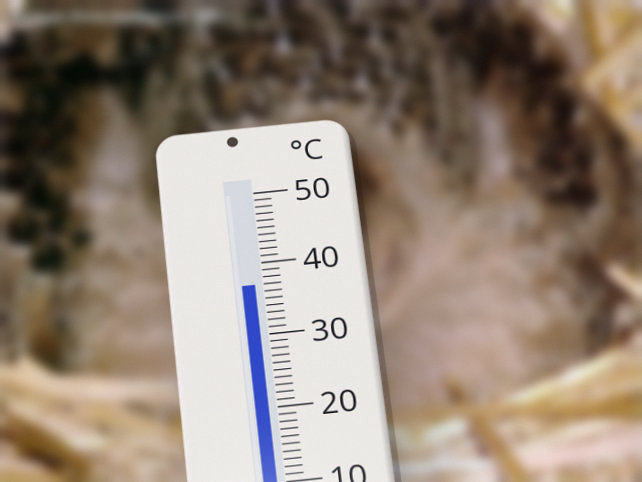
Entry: 37; °C
